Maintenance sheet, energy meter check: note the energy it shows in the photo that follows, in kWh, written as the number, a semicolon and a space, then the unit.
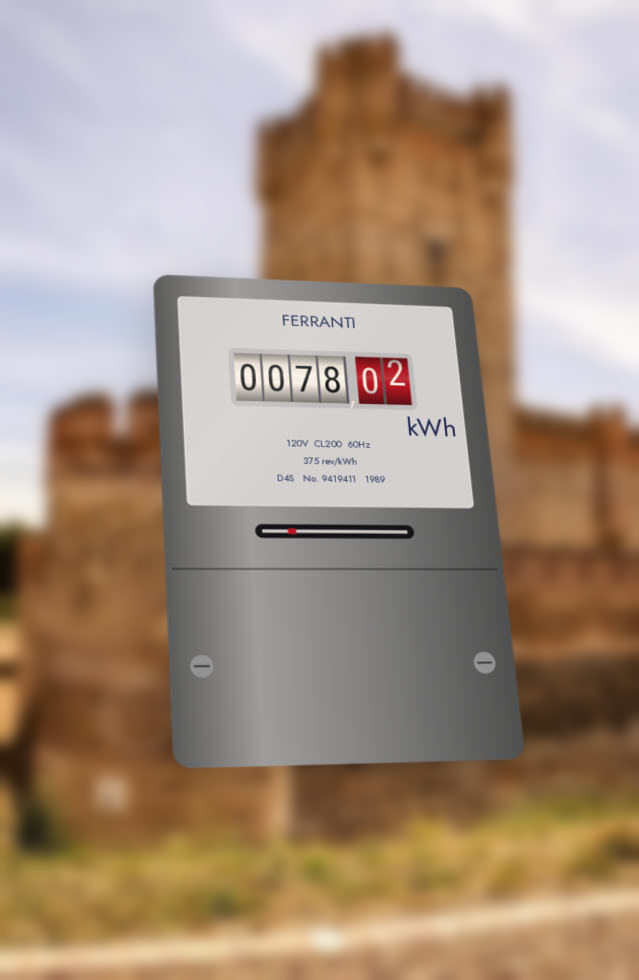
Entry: 78.02; kWh
